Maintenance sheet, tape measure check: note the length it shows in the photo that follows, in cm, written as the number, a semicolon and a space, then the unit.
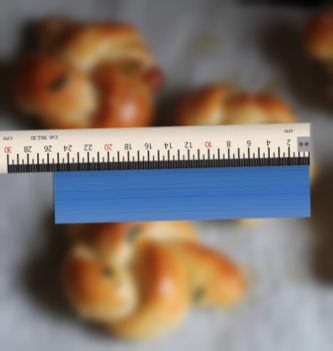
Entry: 25.5; cm
